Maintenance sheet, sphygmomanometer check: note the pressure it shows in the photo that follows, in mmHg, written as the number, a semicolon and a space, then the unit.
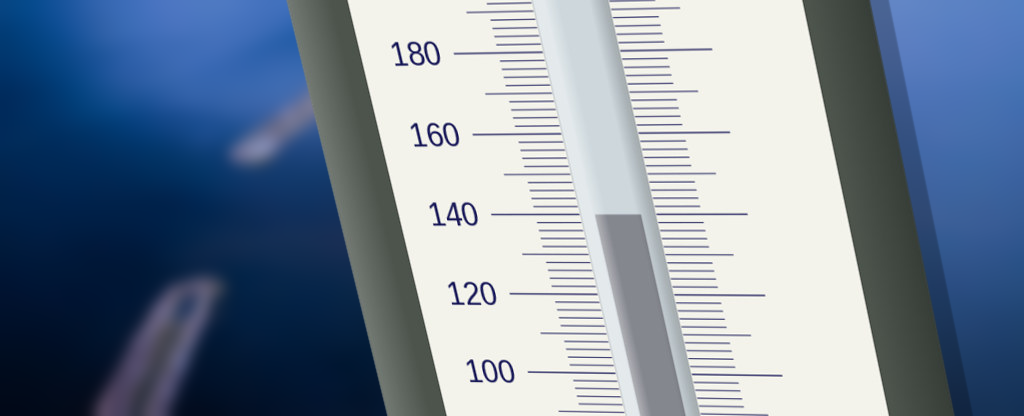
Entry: 140; mmHg
